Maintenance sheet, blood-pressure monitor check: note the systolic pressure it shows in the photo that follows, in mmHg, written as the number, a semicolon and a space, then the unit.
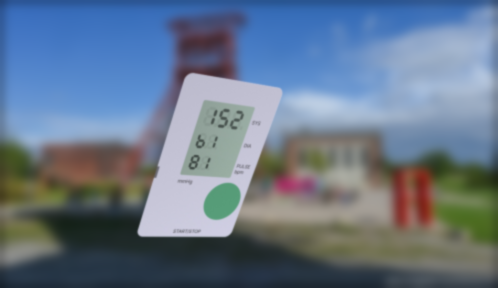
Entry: 152; mmHg
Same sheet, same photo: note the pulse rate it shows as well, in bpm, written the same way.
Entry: 81; bpm
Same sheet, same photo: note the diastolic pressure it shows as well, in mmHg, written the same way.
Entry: 61; mmHg
